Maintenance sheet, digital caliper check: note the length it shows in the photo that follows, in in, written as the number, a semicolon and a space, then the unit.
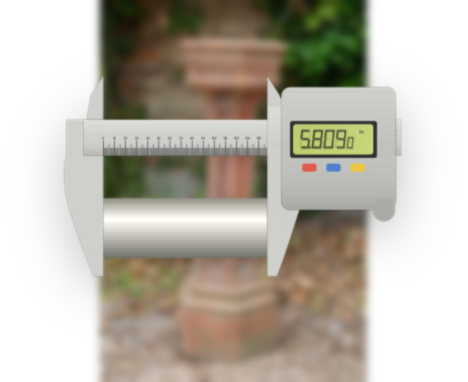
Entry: 5.8090; in
